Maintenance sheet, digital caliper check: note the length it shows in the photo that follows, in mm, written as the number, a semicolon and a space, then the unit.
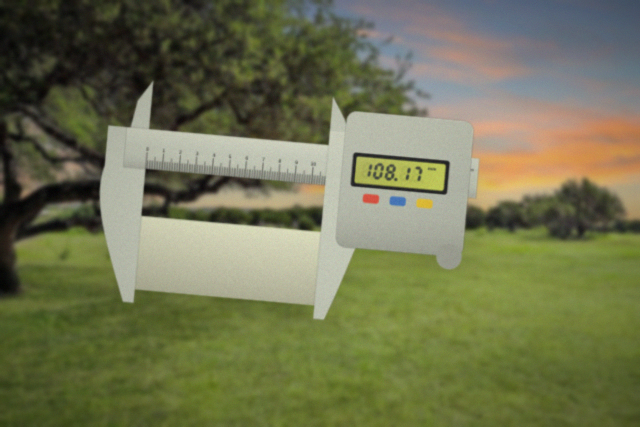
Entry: 108.17; mm
